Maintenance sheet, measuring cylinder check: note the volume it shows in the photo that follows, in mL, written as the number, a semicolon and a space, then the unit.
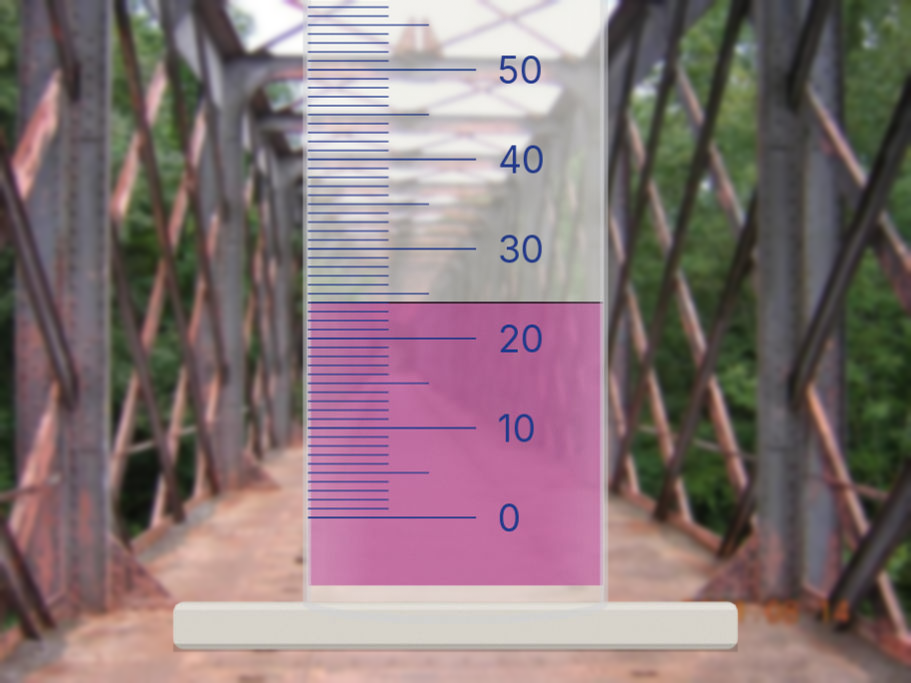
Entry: 24; mL
